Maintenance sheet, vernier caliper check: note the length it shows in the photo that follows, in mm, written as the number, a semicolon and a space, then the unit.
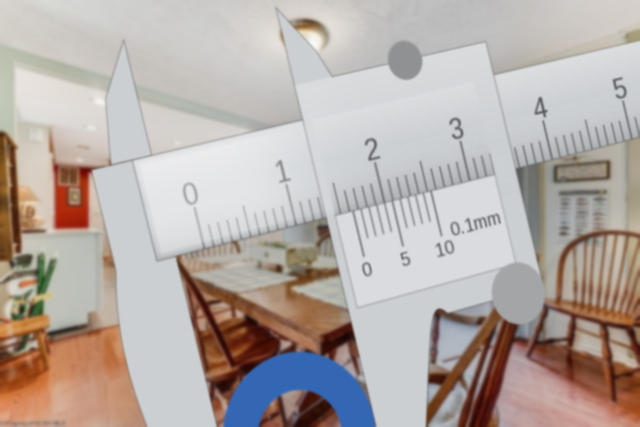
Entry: 16.4; mm
